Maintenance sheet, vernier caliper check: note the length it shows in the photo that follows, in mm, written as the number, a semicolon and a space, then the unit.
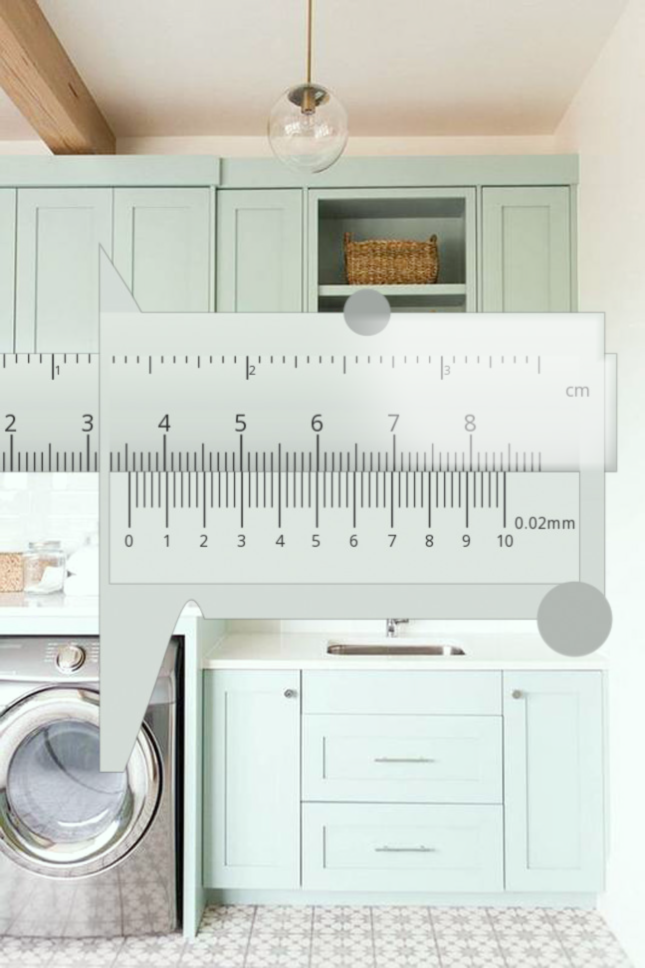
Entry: 35.4; mm
